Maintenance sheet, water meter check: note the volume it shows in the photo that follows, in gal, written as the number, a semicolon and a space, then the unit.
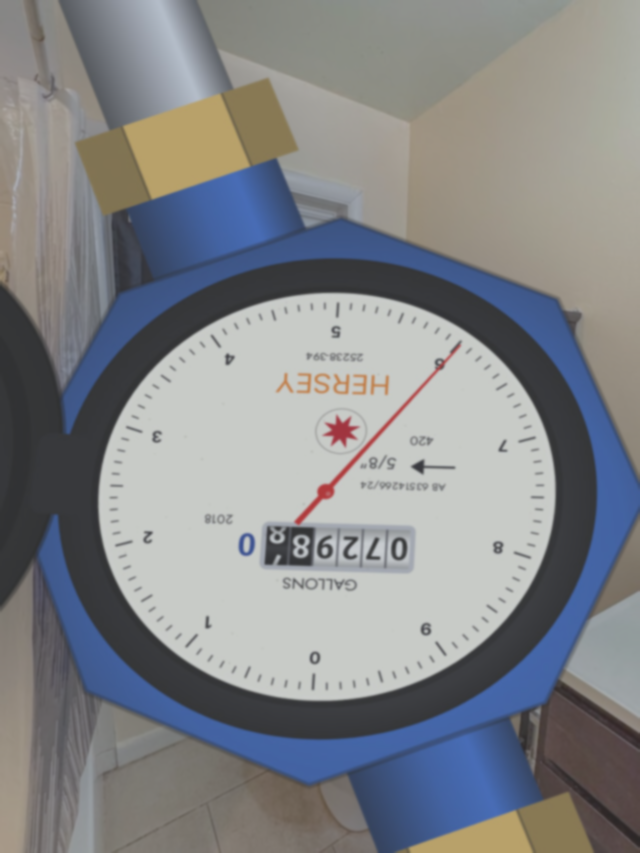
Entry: 729876.0; gal
